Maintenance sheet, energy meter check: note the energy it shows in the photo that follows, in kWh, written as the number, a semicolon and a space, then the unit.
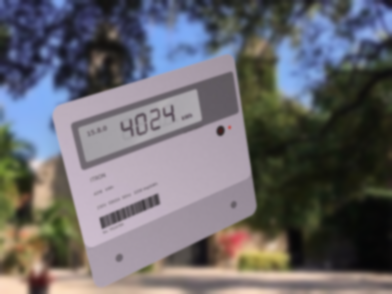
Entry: 4024; kWh
